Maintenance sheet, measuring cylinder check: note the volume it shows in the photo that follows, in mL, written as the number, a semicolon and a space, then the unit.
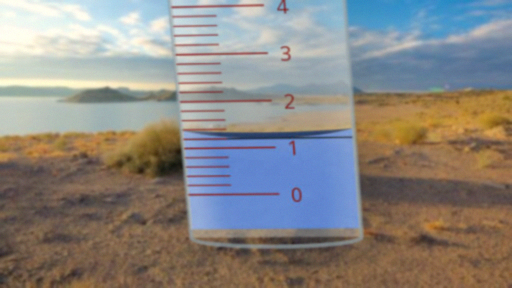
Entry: 1.2; mL
